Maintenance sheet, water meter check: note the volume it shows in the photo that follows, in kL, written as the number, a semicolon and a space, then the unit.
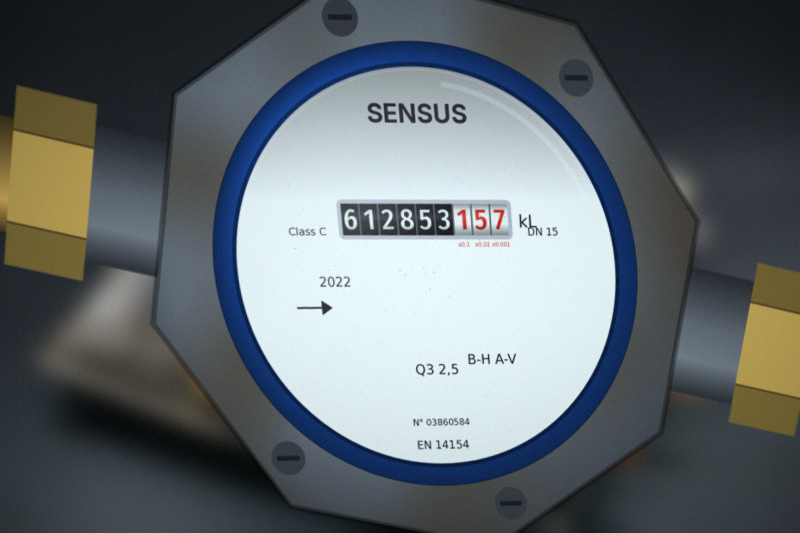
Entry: 612853.157; kL
